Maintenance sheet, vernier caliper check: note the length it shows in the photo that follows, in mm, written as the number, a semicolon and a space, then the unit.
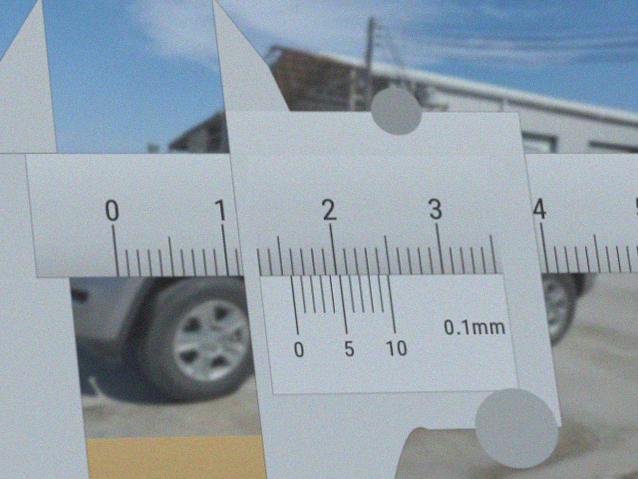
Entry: 15.8; mm
